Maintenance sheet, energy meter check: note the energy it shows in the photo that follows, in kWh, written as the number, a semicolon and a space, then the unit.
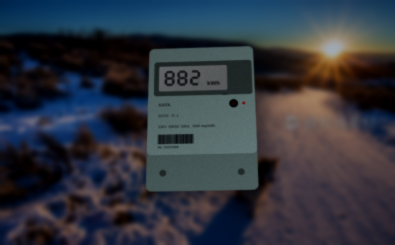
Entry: 882; kWh
